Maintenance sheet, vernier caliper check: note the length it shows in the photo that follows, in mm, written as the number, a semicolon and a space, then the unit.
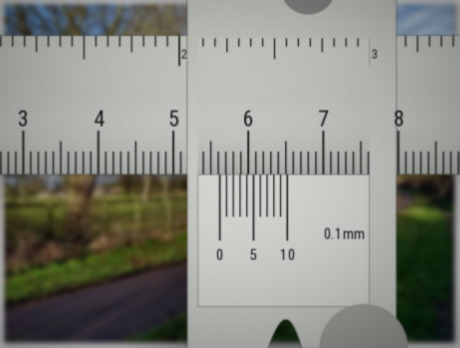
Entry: 56.2; mm
